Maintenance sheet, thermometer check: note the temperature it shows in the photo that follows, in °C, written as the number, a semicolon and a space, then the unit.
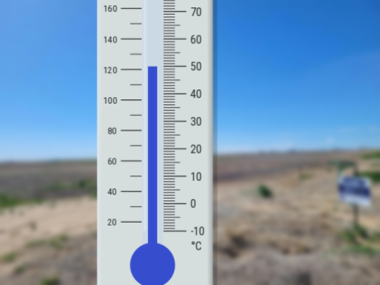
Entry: 50; °C
